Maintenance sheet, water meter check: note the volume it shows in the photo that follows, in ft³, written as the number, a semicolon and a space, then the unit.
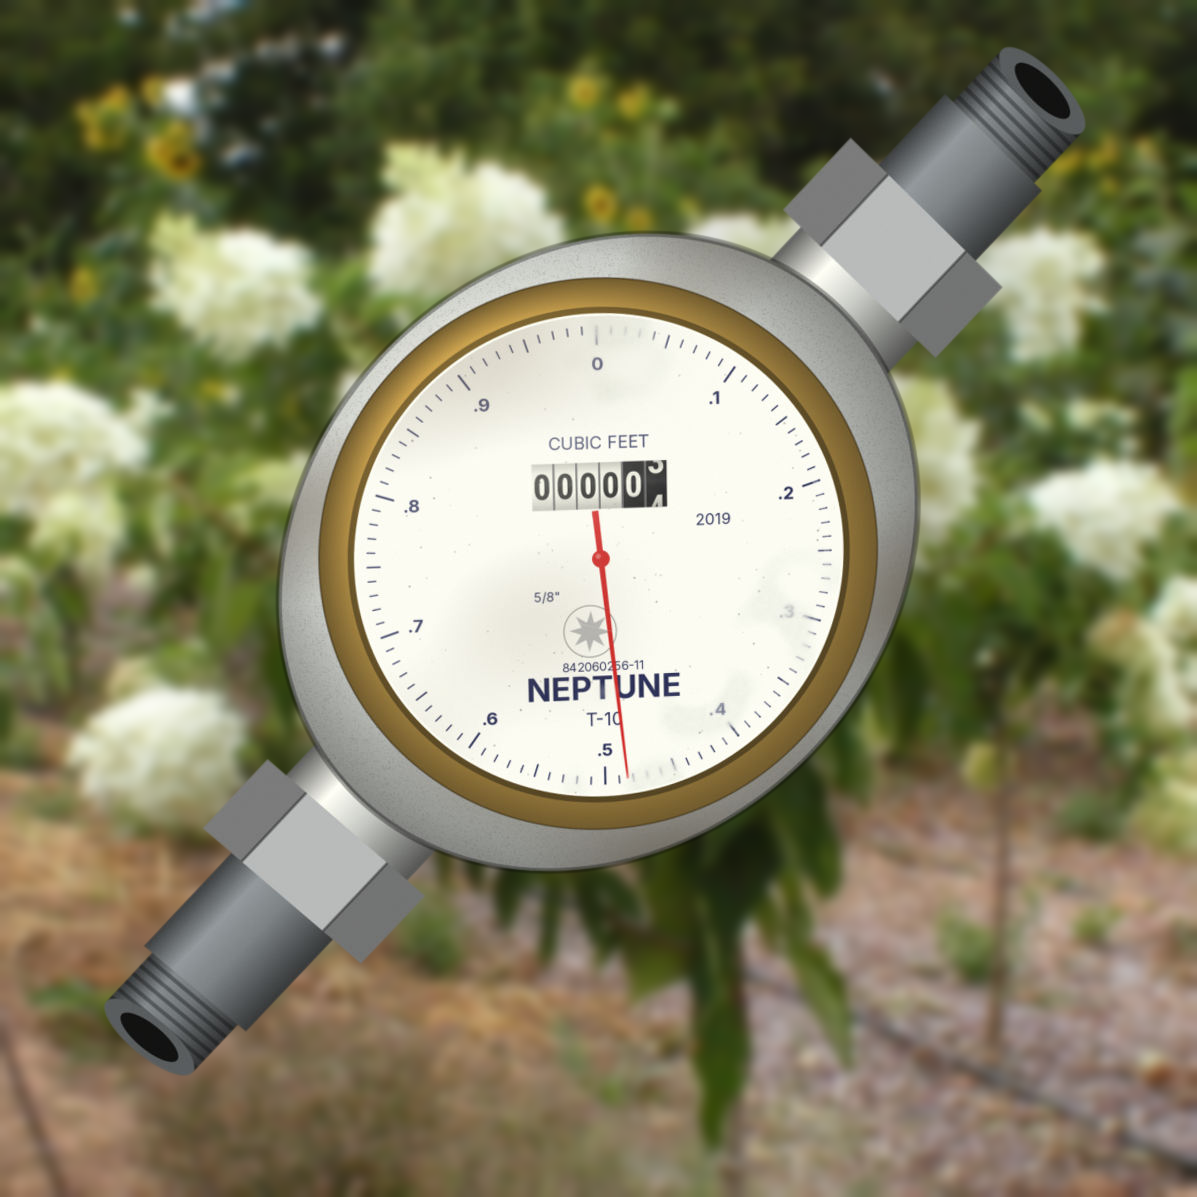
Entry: 3.48; ft³
